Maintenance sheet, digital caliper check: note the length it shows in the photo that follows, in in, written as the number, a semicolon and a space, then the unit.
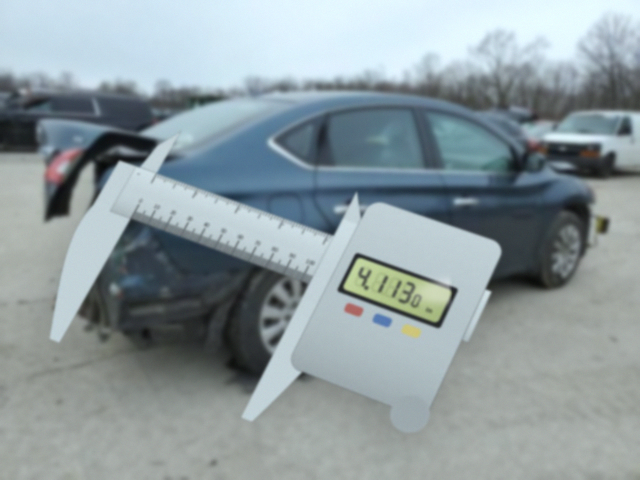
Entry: 4.1130; in
